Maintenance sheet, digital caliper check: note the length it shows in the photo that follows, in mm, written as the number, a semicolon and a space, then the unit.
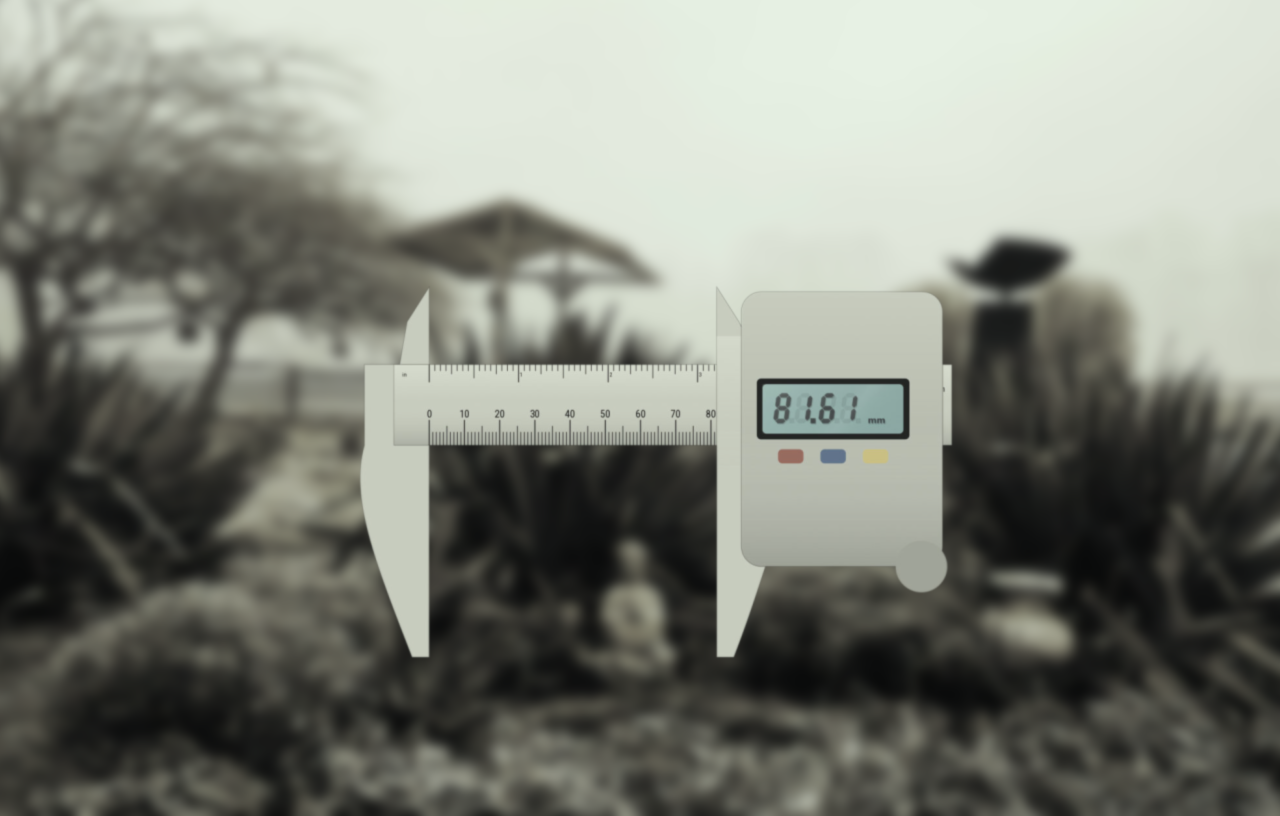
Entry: 81.61; mm
